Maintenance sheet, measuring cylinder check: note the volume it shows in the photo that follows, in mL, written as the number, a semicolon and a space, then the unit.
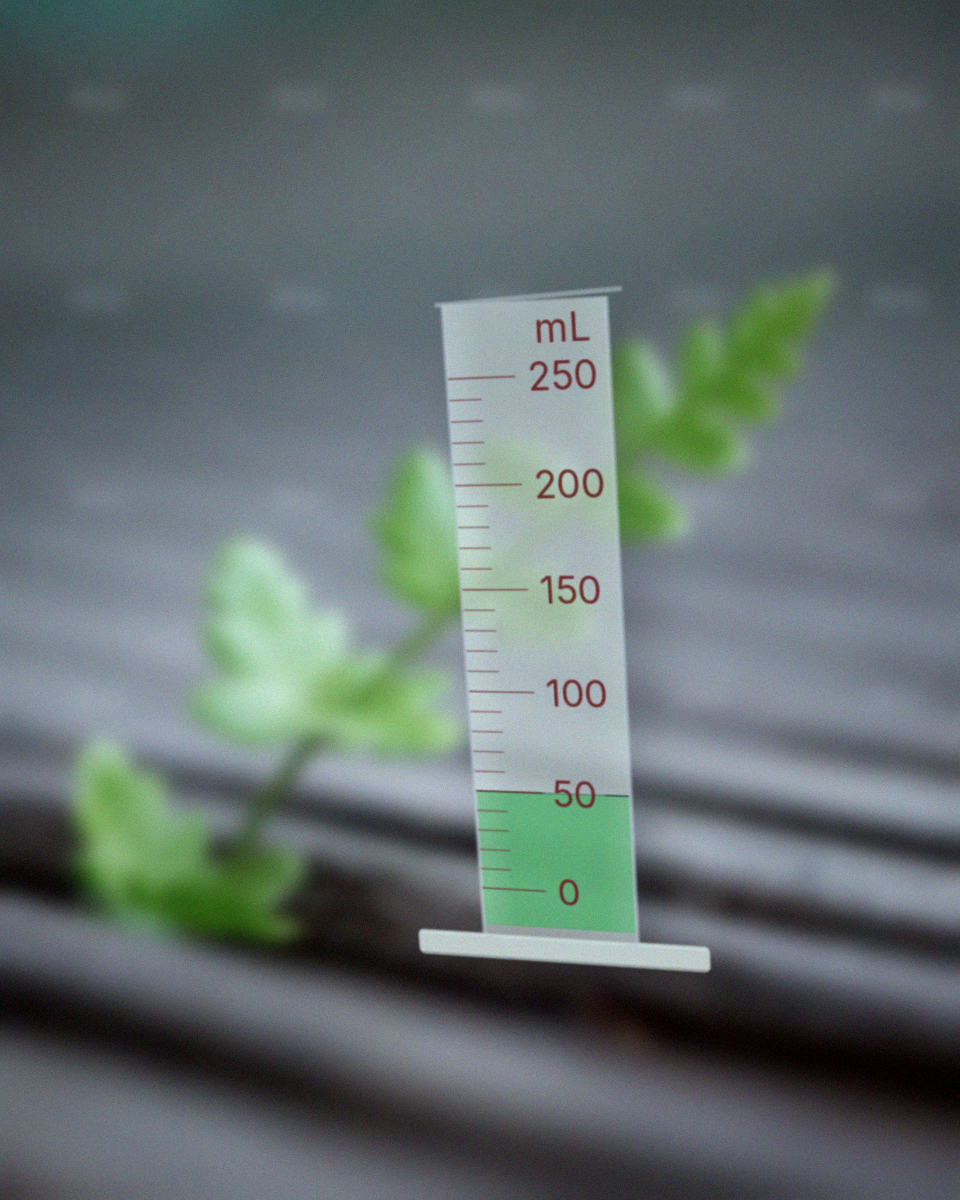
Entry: 50; mL
